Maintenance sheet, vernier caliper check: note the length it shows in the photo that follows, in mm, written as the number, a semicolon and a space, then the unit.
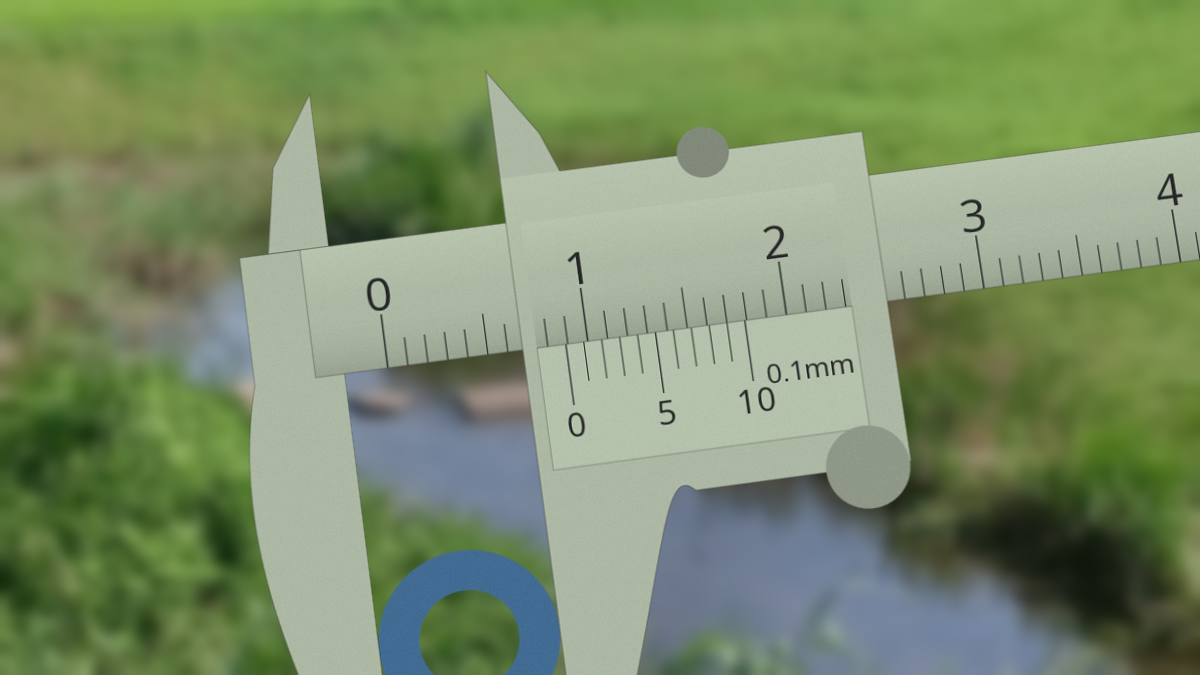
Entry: 8.9; mm
